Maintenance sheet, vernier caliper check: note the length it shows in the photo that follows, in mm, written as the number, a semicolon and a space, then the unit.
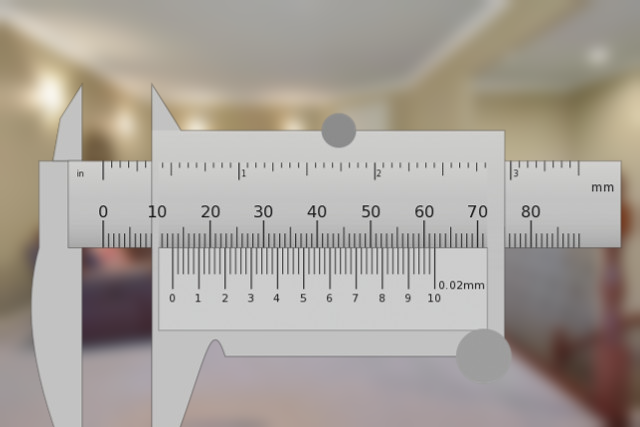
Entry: 13.0; mm
